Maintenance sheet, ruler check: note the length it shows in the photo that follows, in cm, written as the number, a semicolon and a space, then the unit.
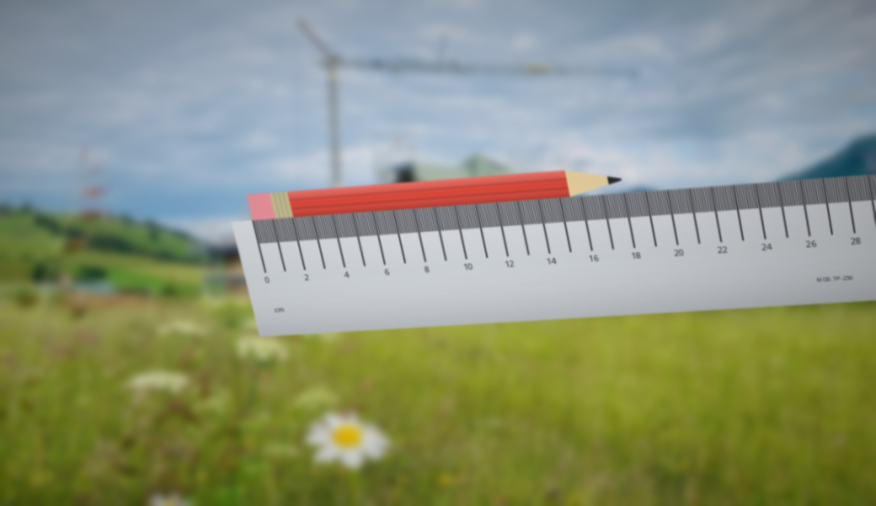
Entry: 18; cm
